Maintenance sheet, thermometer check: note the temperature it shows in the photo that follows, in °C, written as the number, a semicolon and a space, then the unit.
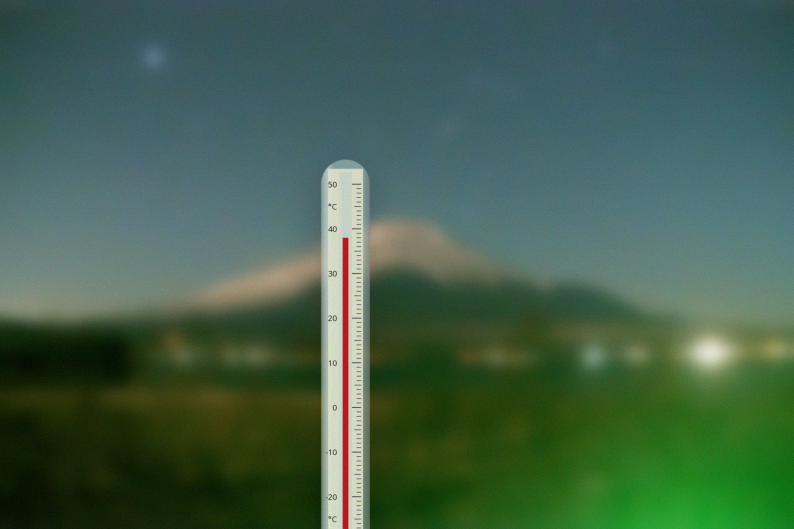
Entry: 38; °C
